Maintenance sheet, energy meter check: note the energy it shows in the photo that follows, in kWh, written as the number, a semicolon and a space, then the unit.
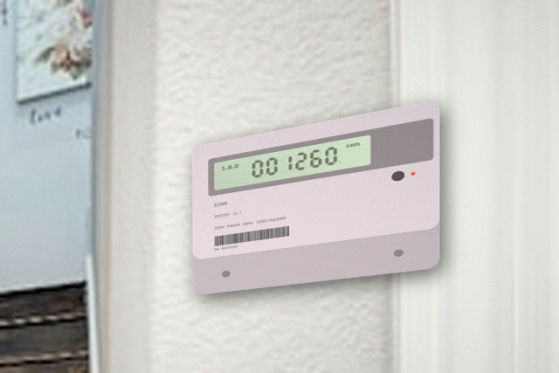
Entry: 1260; kWh
